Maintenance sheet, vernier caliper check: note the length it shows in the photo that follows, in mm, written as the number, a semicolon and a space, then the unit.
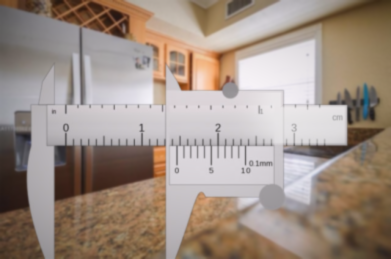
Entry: 14.6; mm
